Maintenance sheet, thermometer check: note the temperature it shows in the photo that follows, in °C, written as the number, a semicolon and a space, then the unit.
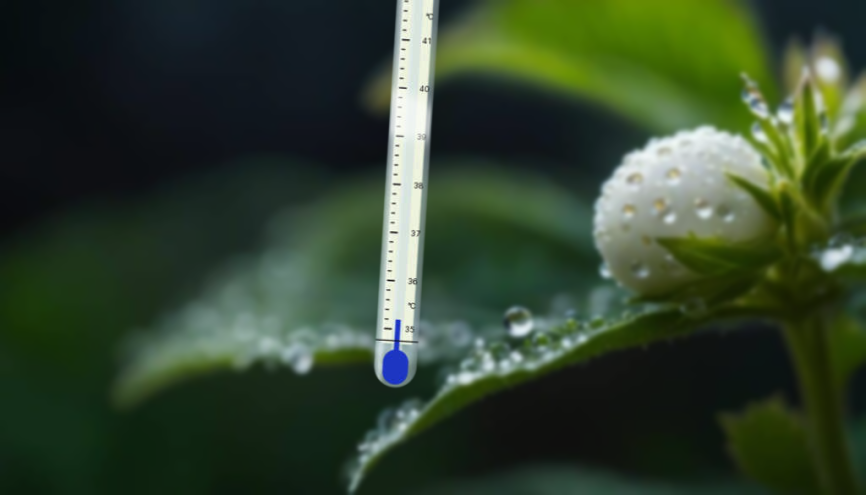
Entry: 35.2; °C
